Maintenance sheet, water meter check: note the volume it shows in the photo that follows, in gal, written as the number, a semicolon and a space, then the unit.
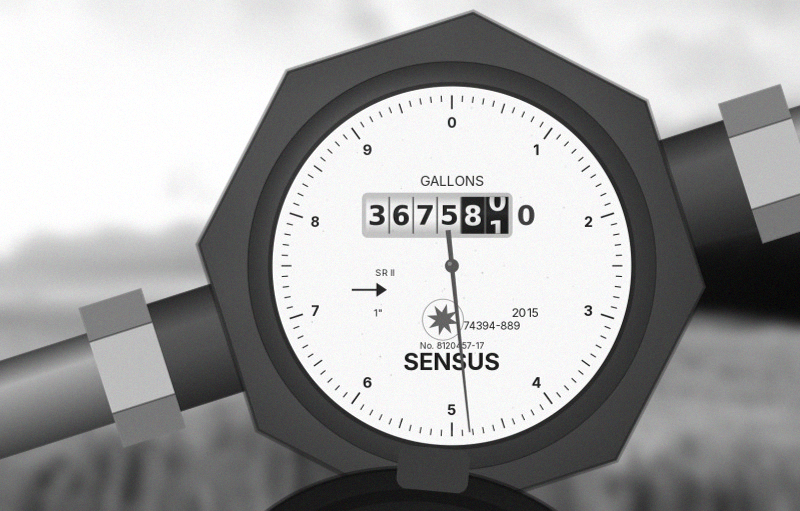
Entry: 3675804.8; gal
